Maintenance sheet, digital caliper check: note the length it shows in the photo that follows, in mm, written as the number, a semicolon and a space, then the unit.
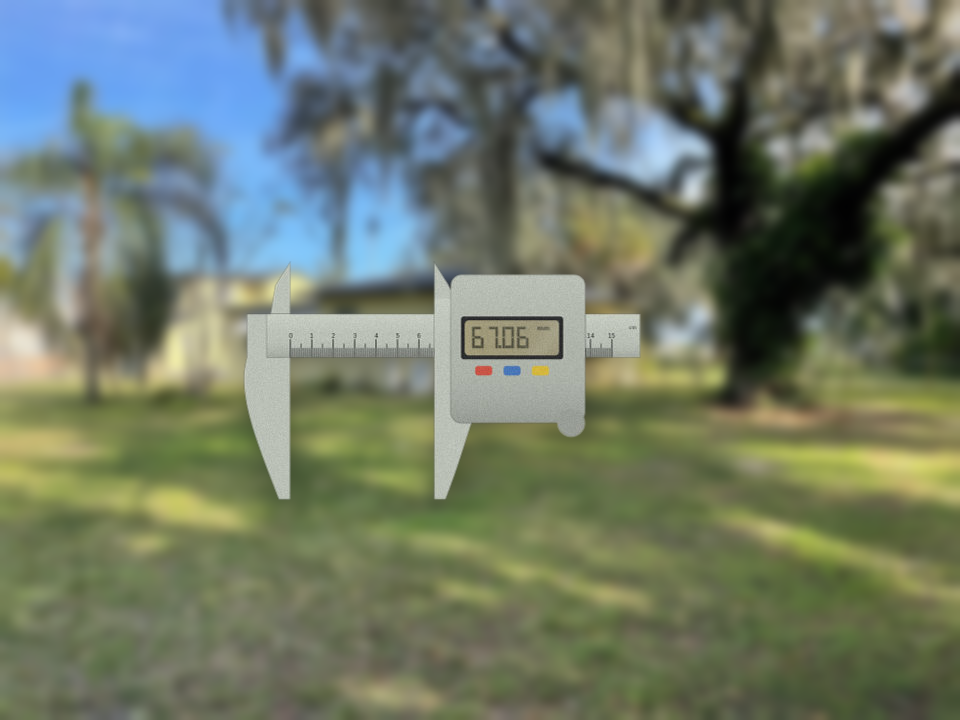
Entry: 67.06; mm
